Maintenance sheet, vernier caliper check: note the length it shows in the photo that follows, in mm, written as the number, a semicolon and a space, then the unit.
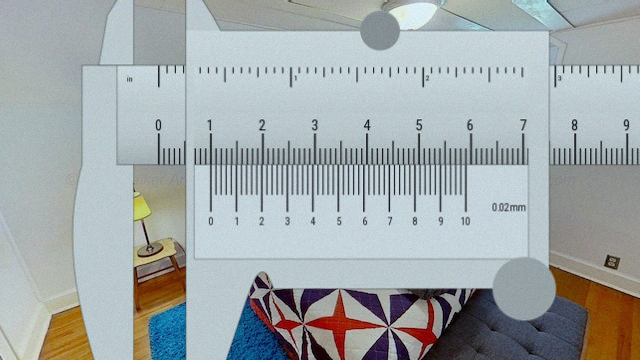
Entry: 10.0; mm
